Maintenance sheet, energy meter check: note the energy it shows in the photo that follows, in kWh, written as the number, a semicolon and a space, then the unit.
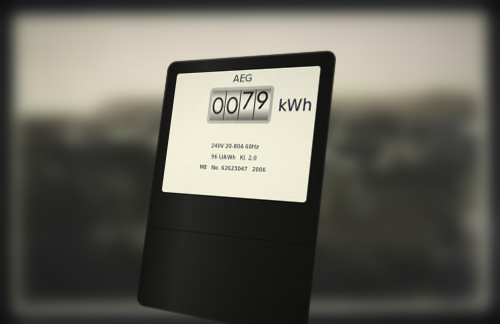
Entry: 79; kWh
